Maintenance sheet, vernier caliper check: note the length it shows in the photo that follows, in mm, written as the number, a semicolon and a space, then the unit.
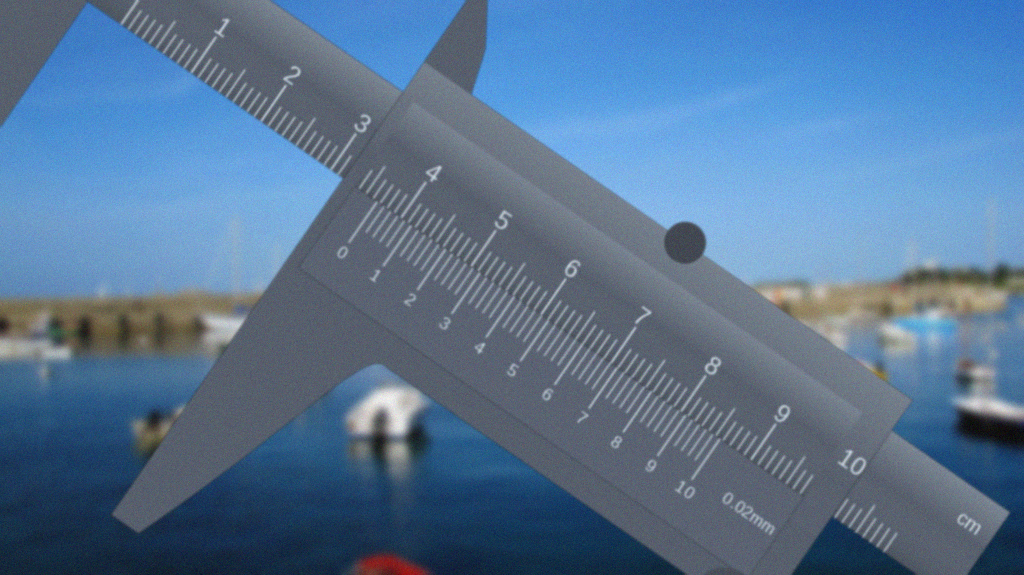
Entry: 36.6; mm
